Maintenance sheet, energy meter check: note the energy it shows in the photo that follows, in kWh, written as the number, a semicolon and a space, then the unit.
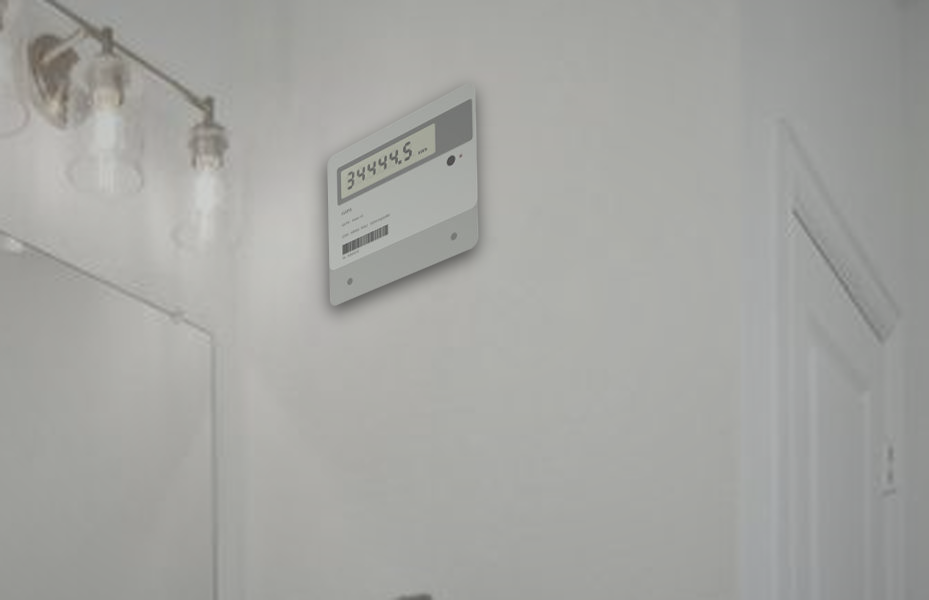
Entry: 34444.5; kWh
